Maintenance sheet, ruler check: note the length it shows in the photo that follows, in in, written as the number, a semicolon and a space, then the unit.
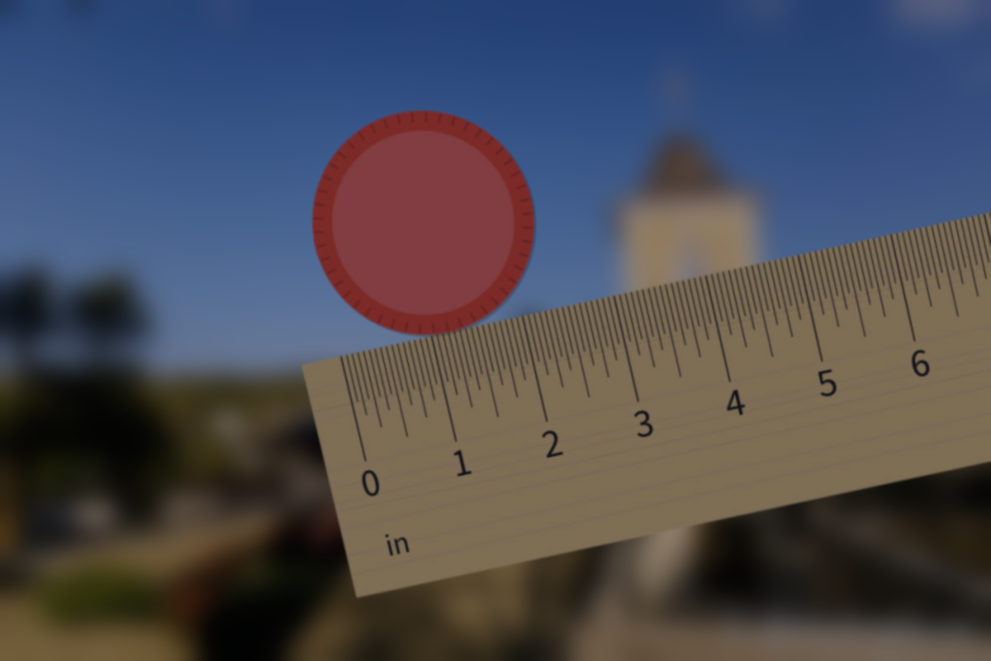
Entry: 2.375; in
